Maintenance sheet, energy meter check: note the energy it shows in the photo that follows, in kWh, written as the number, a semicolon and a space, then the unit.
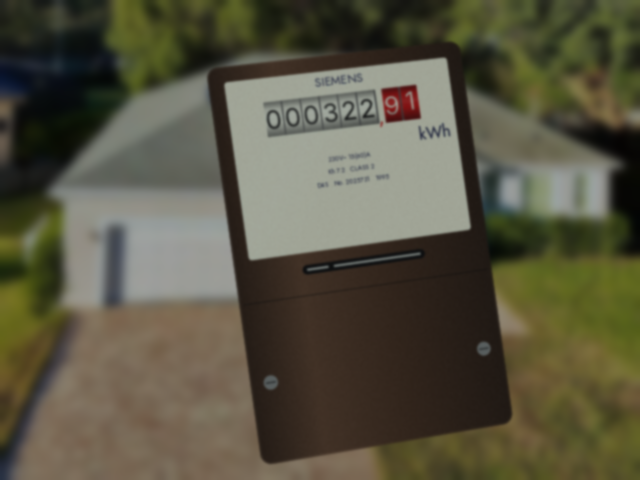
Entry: 322.91; kWh
